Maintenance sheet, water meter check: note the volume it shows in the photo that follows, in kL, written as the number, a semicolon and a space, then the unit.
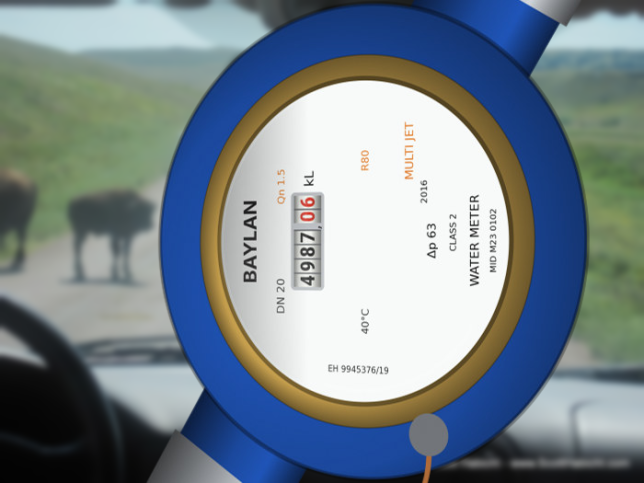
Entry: 4987.06; kL
